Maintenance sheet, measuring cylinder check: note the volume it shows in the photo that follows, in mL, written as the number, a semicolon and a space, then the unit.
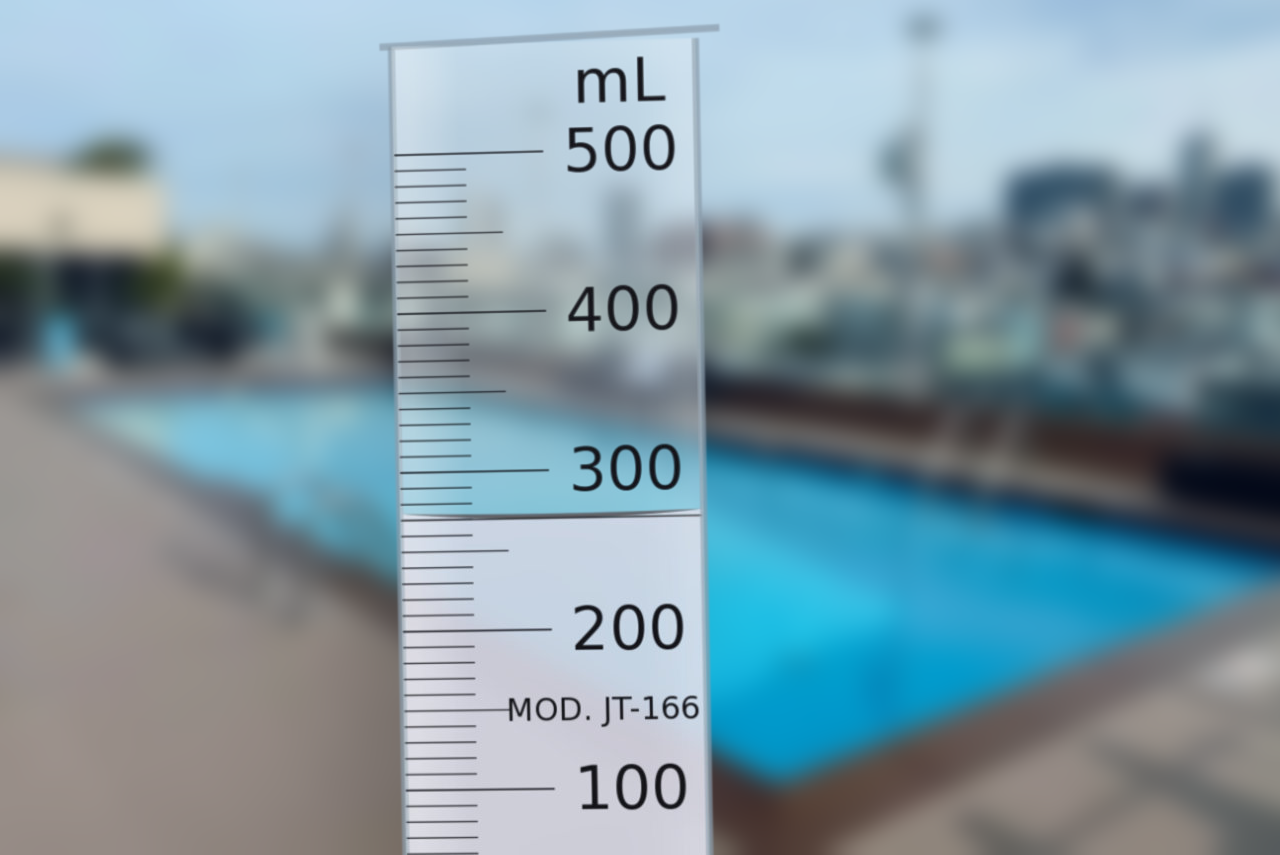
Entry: 270; mL
